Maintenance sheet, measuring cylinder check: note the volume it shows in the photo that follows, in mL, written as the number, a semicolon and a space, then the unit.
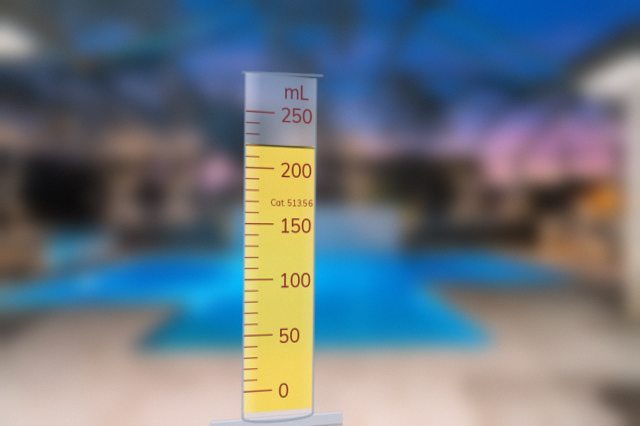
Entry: 220; mL
